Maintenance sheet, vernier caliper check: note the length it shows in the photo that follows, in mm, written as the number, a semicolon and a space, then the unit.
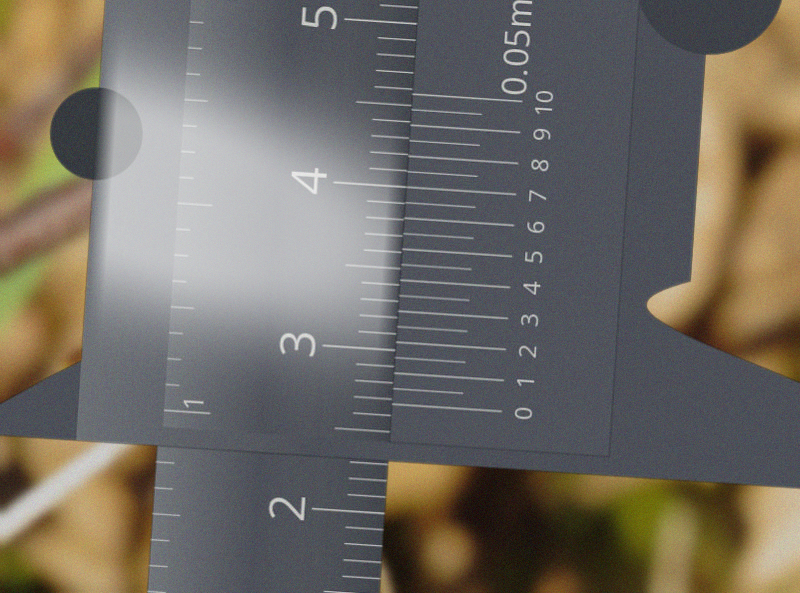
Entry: 26.7; mm
